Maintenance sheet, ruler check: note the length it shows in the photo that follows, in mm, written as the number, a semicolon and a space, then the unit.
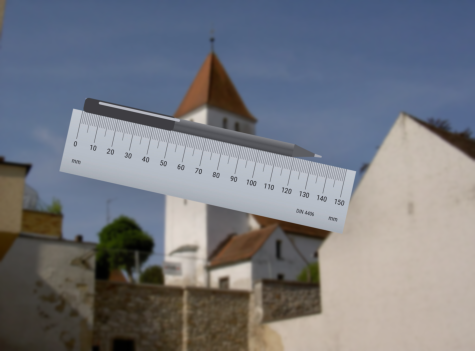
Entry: 135; mm
